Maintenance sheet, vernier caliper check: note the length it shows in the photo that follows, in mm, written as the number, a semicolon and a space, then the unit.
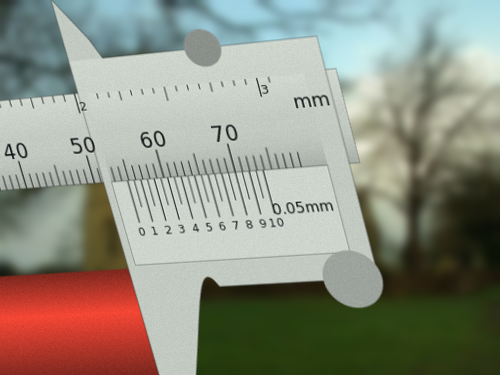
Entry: 54.8; mm
